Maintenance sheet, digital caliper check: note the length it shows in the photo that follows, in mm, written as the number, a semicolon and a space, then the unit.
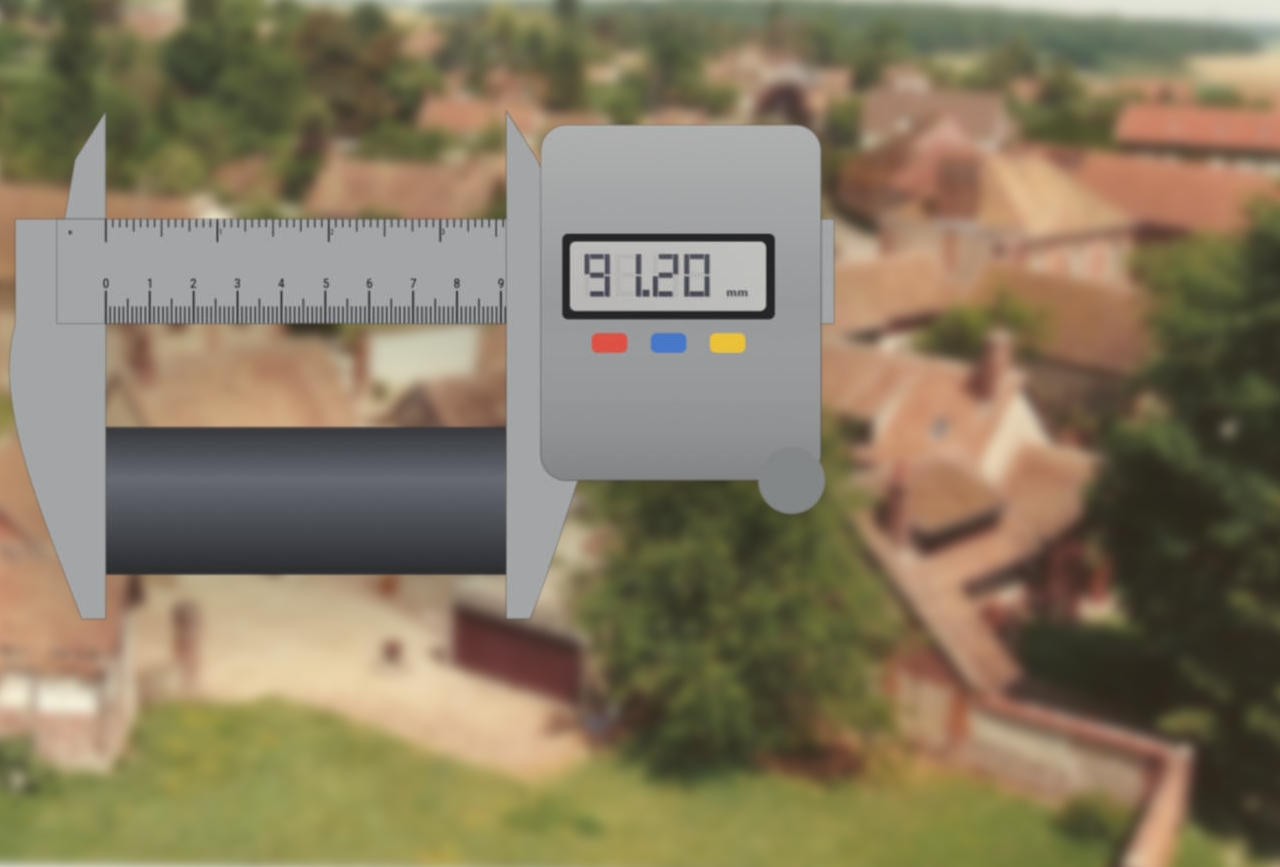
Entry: 91.20; mm
